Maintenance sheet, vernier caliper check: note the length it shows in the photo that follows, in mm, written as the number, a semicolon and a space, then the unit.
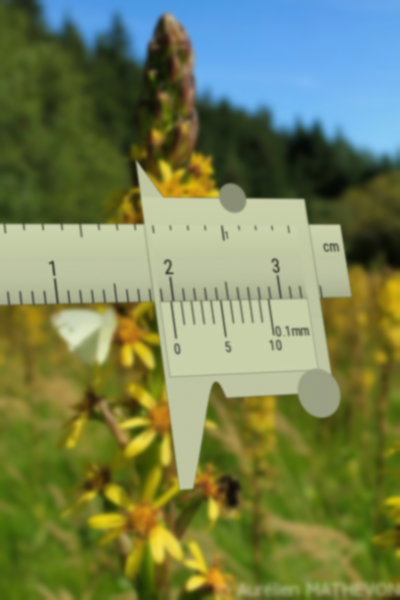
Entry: 19.8; mm
